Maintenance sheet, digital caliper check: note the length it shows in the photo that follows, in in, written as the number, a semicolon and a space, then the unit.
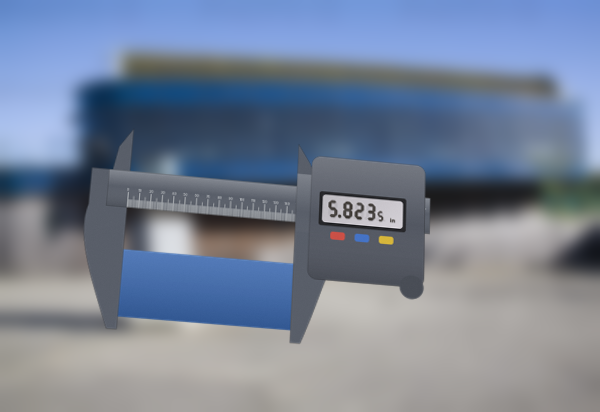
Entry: 5.8235; in
